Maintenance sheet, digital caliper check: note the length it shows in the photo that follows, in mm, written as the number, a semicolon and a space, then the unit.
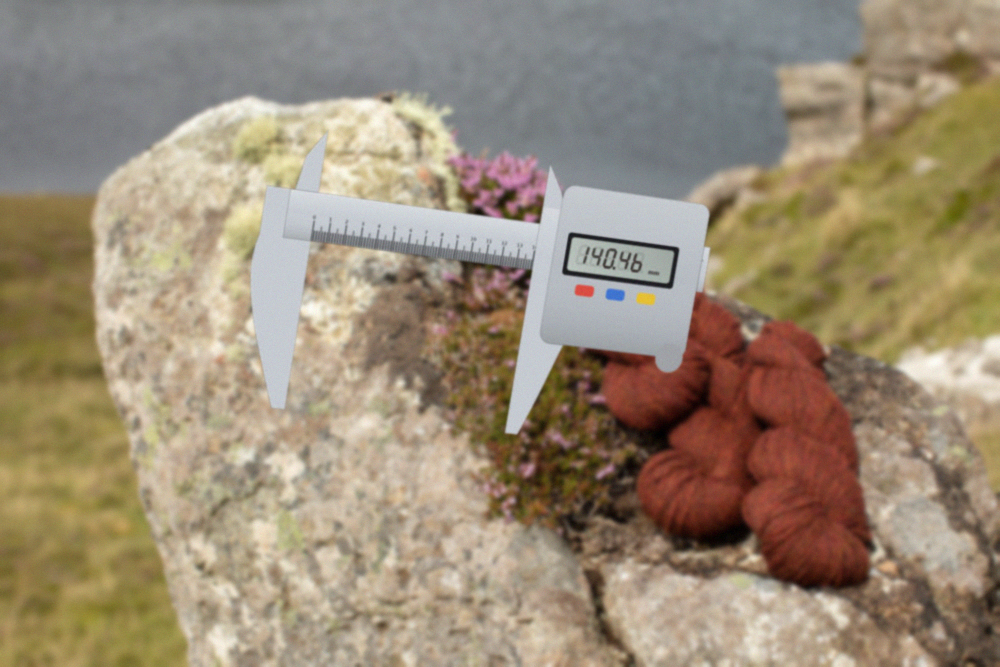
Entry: 140.46; mm
